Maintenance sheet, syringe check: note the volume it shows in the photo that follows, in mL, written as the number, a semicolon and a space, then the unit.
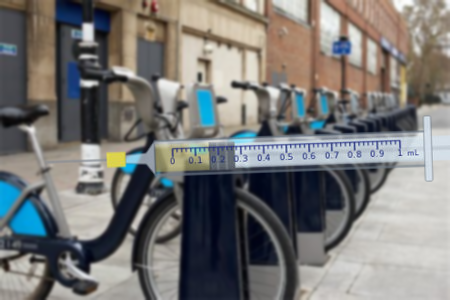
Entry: 0.16; mL
